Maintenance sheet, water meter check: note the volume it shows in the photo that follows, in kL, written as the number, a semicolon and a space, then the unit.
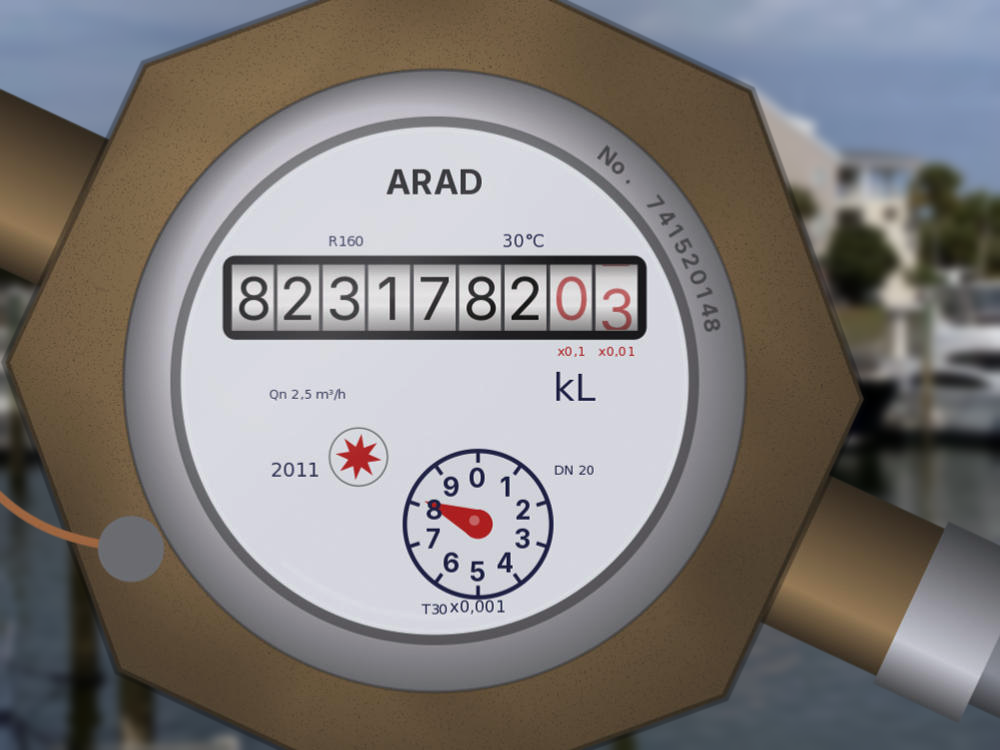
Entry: 8231782.028; kL
